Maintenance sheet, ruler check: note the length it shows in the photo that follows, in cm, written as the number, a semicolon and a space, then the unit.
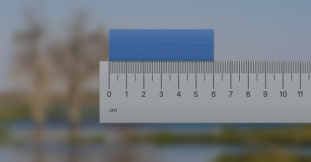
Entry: 6; cm
